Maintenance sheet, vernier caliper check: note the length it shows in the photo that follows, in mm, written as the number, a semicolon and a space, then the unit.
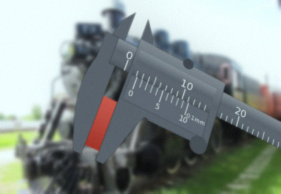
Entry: 2.2; mm
